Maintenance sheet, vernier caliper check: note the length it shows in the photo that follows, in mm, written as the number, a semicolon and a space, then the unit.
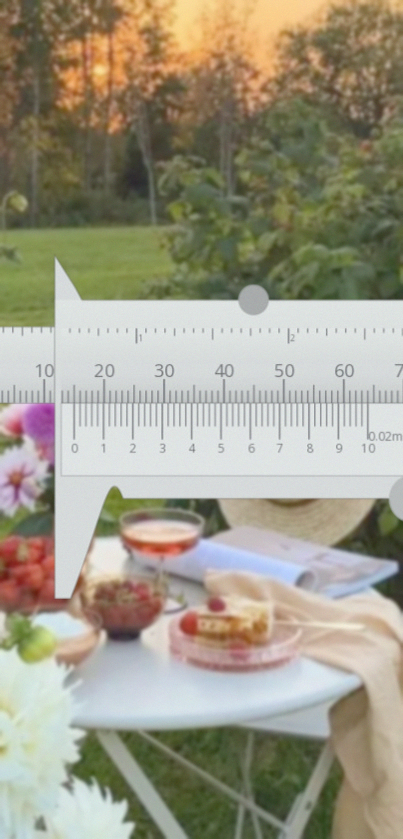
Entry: 15.0; mm
